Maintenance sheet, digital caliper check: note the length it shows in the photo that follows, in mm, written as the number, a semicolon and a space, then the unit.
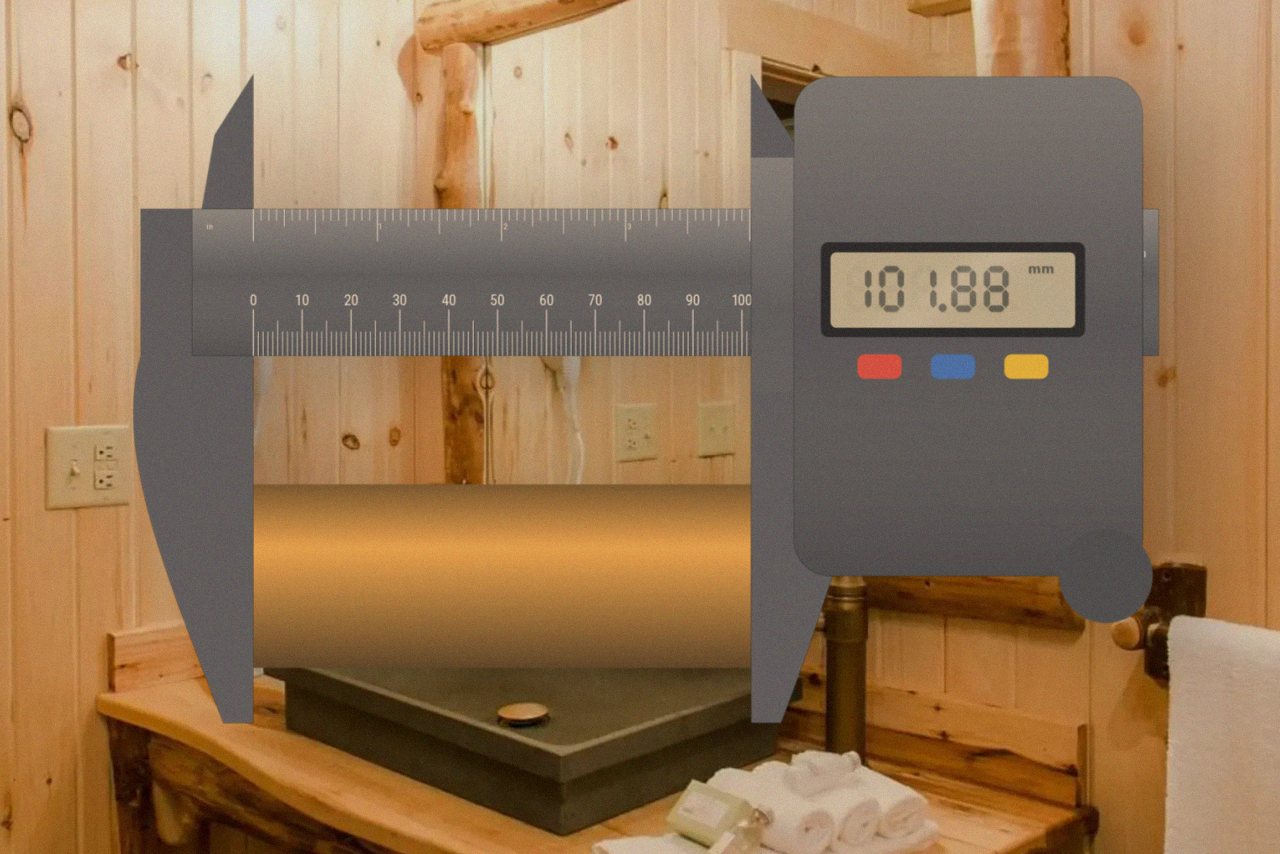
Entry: 101.88; mm
